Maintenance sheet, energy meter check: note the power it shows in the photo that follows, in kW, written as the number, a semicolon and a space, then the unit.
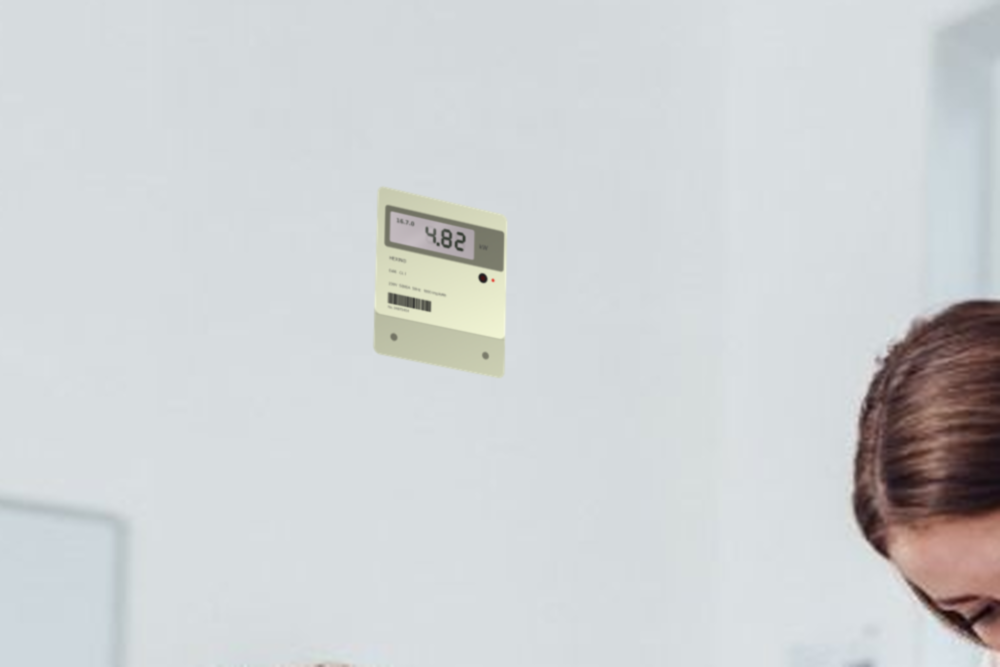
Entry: 4.82; kW
